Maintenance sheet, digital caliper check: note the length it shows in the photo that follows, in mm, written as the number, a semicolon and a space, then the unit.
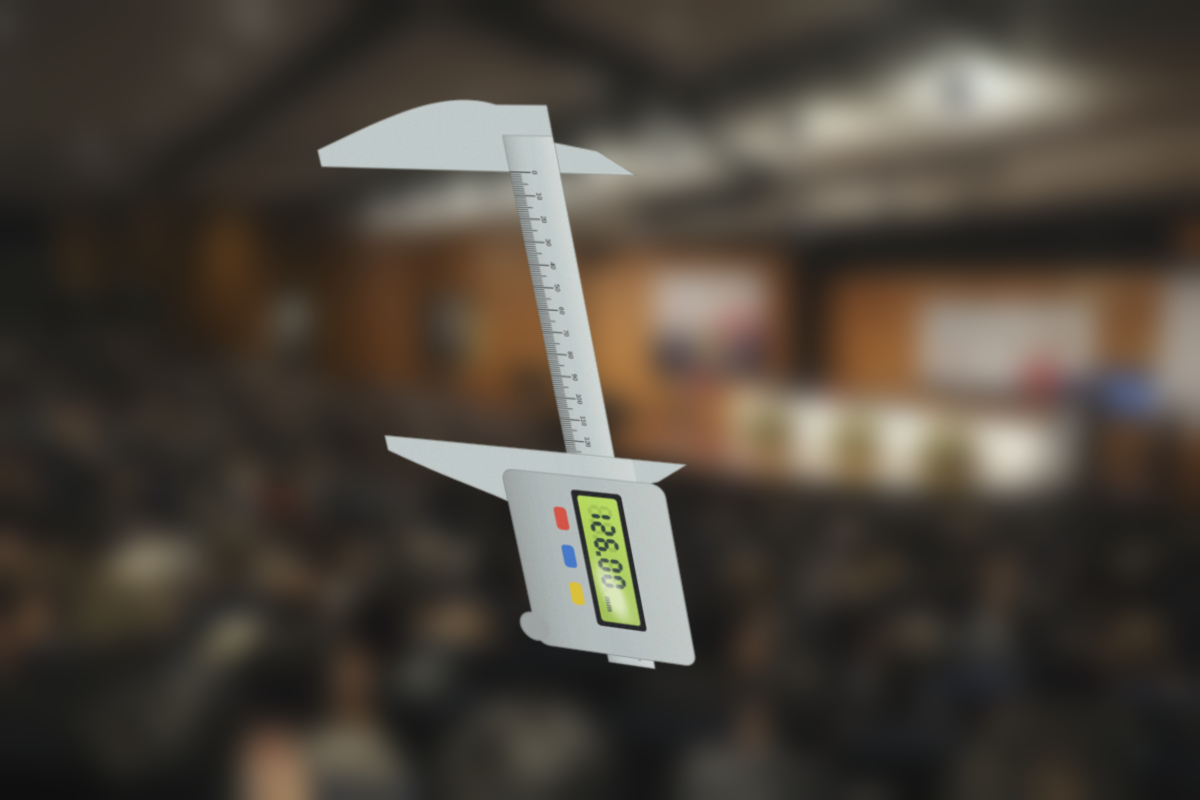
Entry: 126.00; mm
